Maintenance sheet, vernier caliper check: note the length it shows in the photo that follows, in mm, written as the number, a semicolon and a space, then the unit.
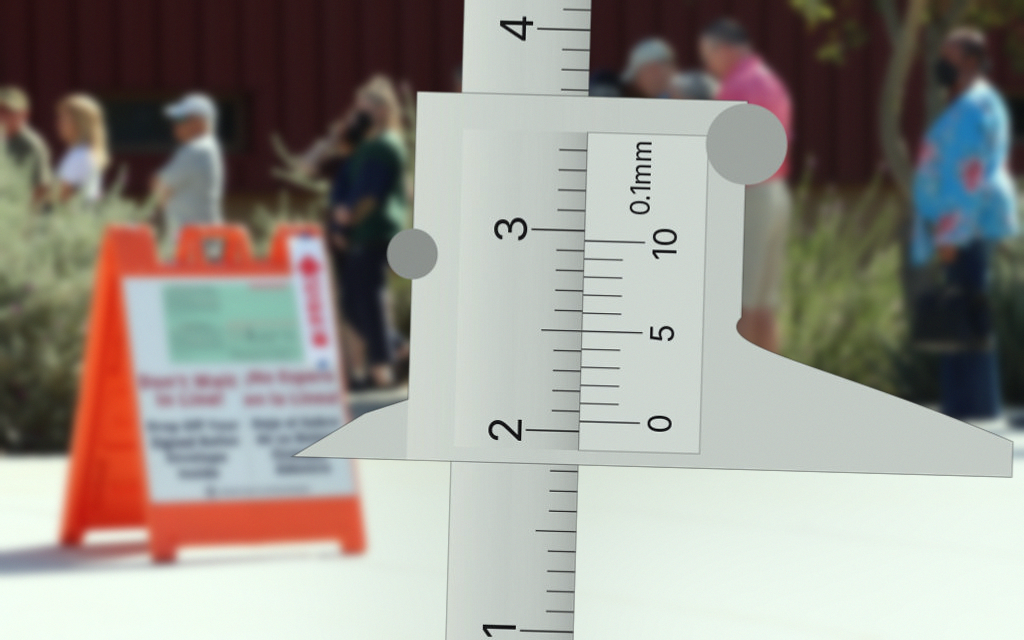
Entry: 20.5; mm
